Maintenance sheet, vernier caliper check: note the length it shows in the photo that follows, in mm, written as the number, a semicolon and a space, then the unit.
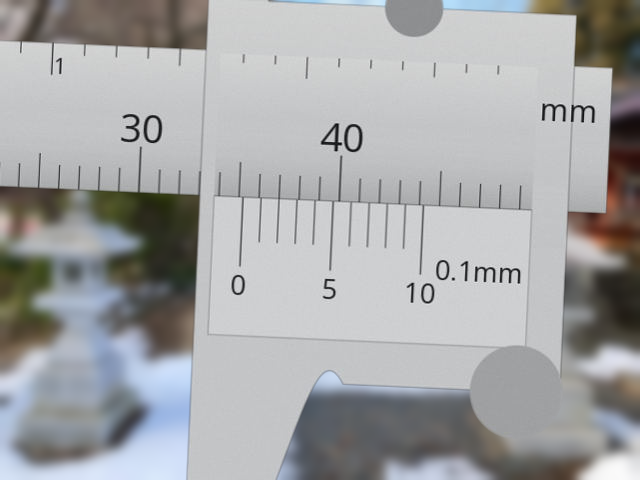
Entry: 35.2; mm
